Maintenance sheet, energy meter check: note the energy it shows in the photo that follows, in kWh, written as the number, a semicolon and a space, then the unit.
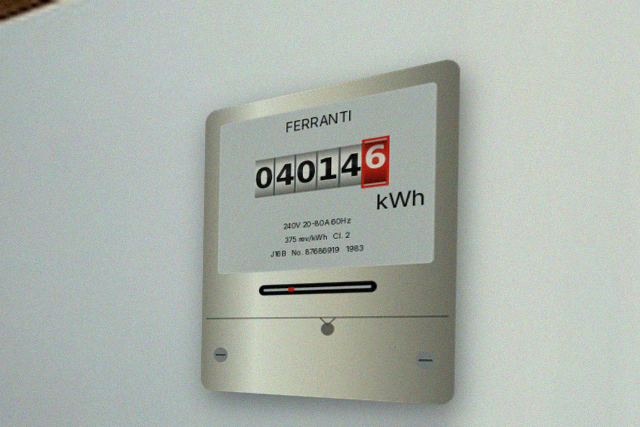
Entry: 4014.6; kWh
